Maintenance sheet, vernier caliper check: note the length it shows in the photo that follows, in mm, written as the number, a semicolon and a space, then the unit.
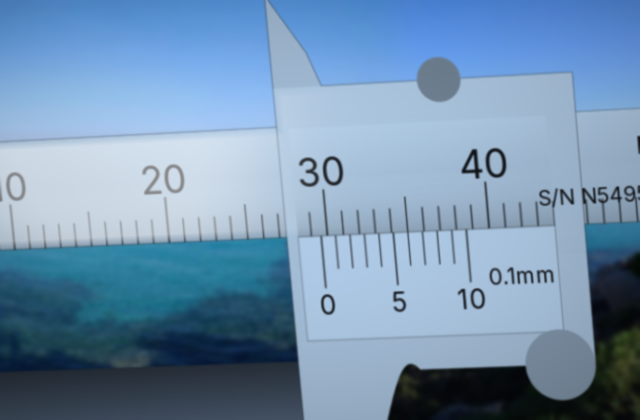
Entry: 29.6; mm
